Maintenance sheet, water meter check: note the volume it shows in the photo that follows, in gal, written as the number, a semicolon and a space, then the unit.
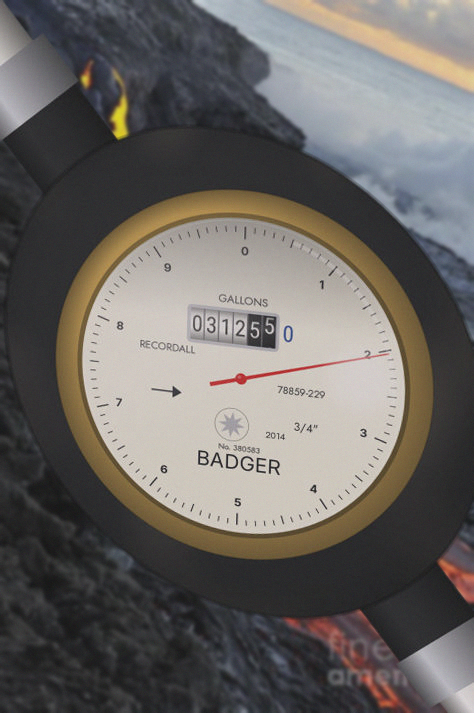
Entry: 312552.0; gal
